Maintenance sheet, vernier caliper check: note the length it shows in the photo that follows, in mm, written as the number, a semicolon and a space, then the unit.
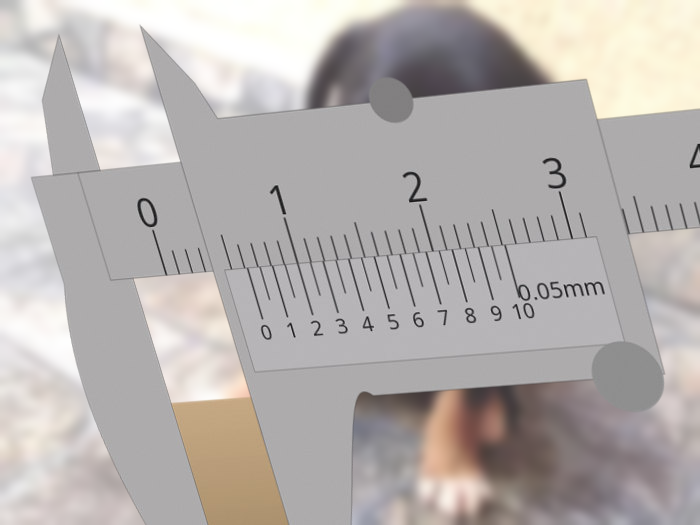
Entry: 6.2; mm
